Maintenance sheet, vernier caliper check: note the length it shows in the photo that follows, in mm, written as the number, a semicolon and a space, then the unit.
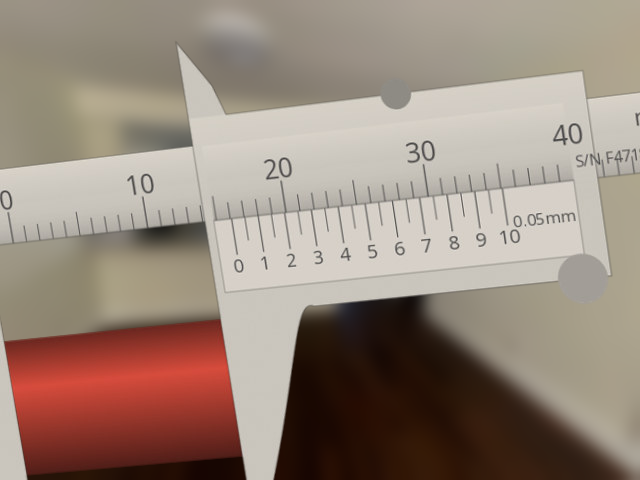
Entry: 16.1; mm
